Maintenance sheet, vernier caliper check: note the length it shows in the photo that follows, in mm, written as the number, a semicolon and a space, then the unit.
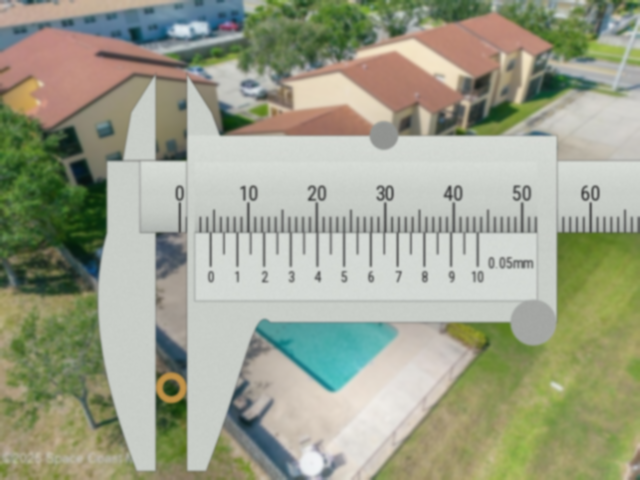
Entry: 4.5; mm
